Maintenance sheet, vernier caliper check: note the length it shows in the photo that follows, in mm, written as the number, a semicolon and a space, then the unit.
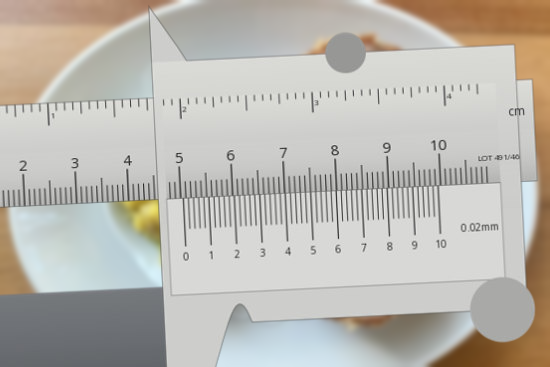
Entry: 50.5; mm
